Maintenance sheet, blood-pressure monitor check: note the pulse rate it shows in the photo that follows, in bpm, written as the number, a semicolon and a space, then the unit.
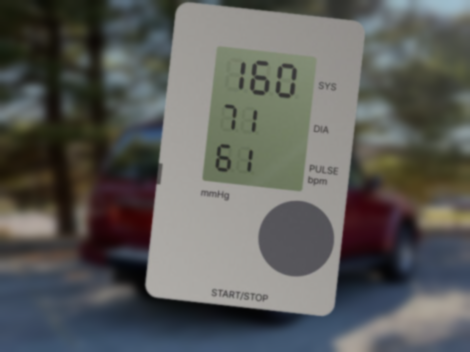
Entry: 61; bpm
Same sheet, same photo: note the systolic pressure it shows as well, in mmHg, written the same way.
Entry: 160; mmHg
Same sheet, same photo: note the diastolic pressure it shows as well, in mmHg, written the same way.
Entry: 71; mmHg
